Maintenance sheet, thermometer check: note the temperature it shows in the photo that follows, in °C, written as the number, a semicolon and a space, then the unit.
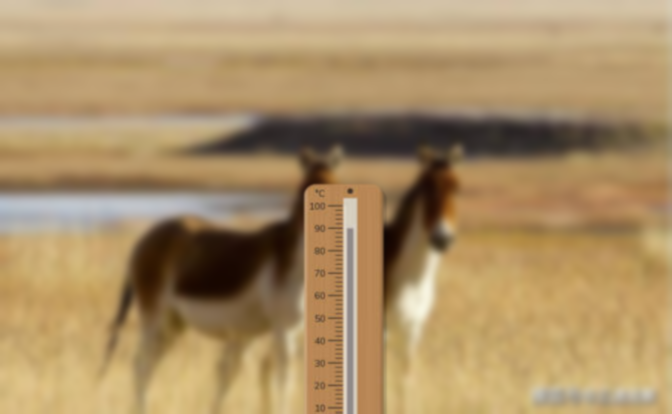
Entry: 90; °C
